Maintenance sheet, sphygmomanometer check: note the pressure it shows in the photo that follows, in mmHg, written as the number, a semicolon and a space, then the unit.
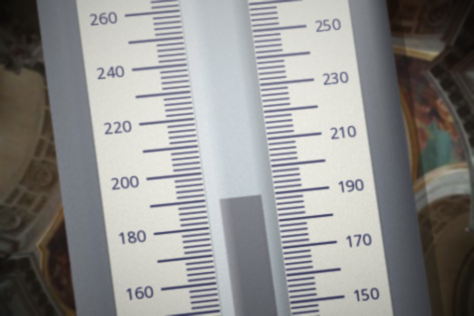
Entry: 190; mmHg
